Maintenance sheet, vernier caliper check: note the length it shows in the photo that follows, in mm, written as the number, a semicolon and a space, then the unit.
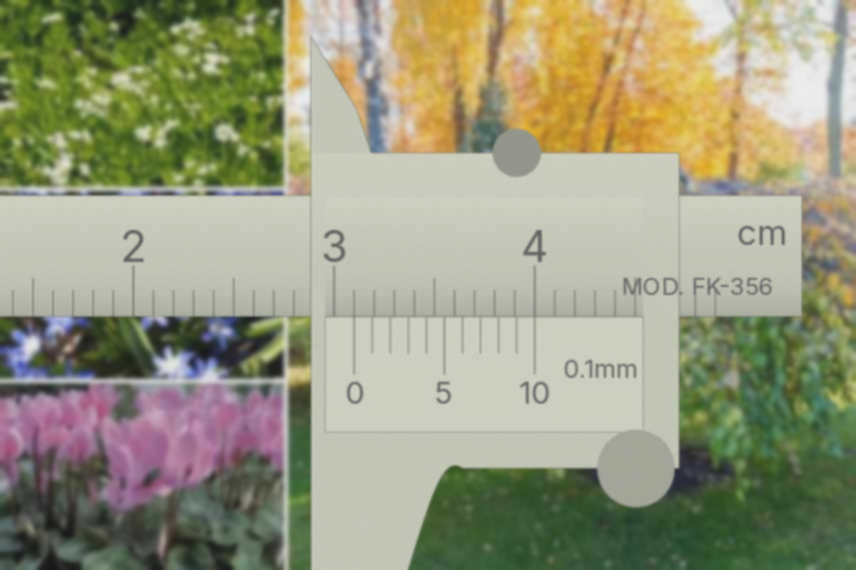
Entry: 31.0; mm
